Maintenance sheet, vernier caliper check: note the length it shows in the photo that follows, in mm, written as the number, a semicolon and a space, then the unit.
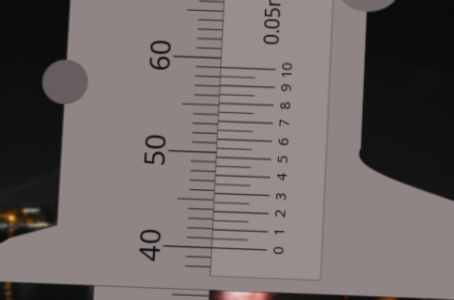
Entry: 40.0; mm
